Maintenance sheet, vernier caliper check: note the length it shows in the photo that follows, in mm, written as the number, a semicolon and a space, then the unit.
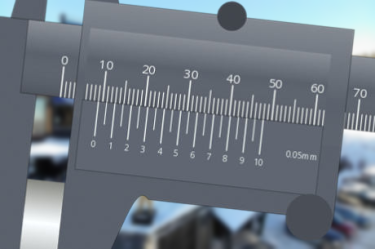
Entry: 9.0; mm
